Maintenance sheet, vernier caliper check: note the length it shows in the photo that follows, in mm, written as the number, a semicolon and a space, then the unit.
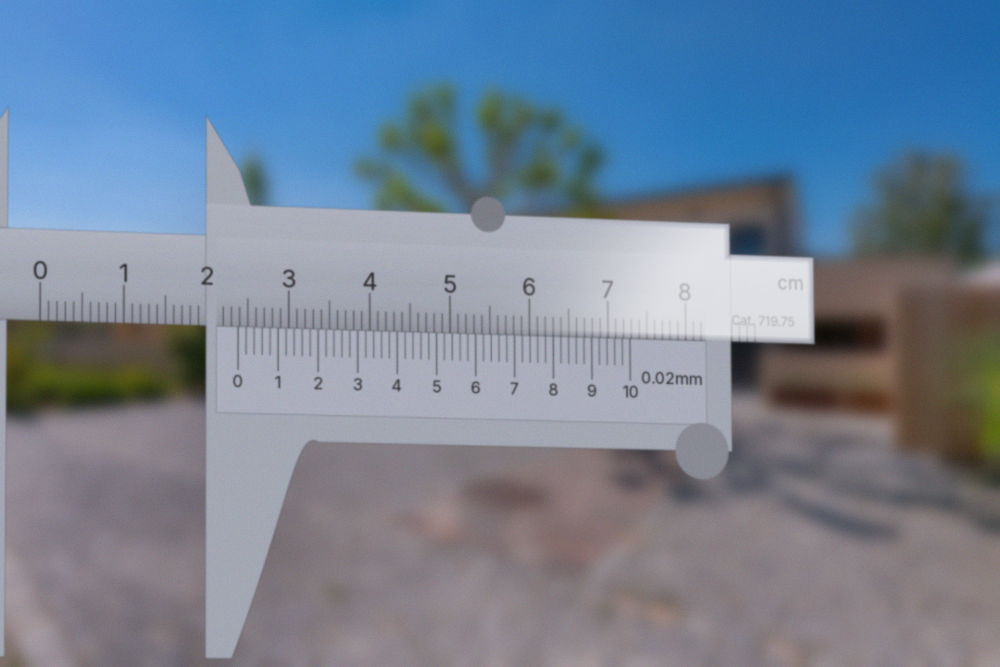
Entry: 23.8; mm
